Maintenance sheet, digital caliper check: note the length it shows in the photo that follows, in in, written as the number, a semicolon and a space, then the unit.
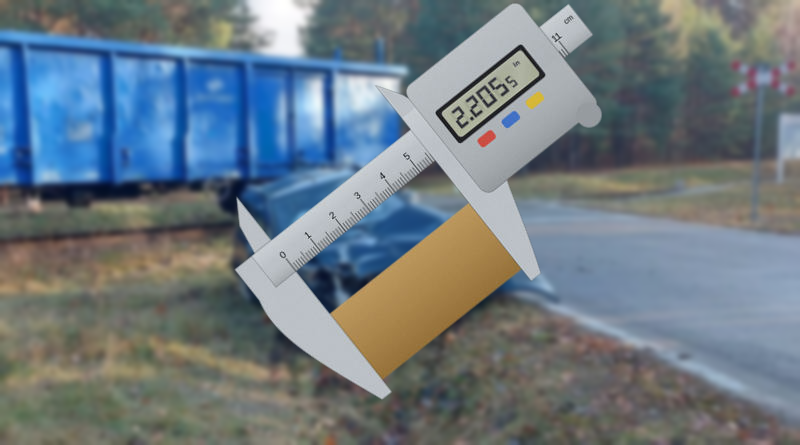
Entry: 2.2055; in
